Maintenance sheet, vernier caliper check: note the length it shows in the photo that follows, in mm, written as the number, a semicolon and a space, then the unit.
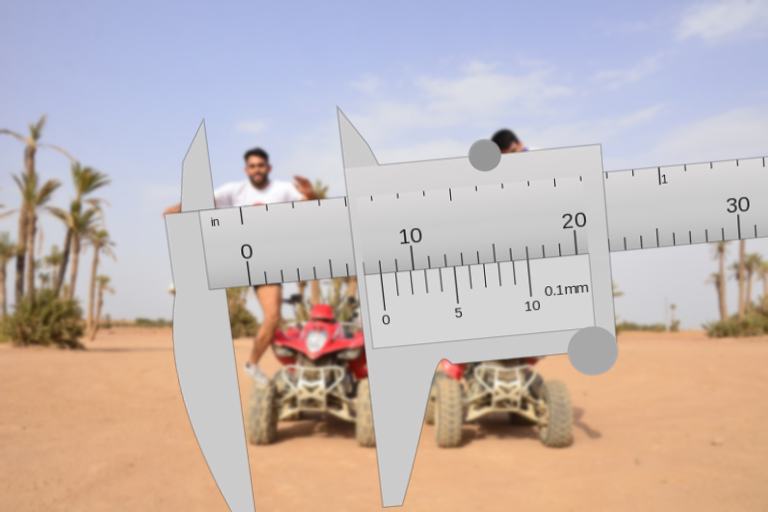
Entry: 8.0; mm
